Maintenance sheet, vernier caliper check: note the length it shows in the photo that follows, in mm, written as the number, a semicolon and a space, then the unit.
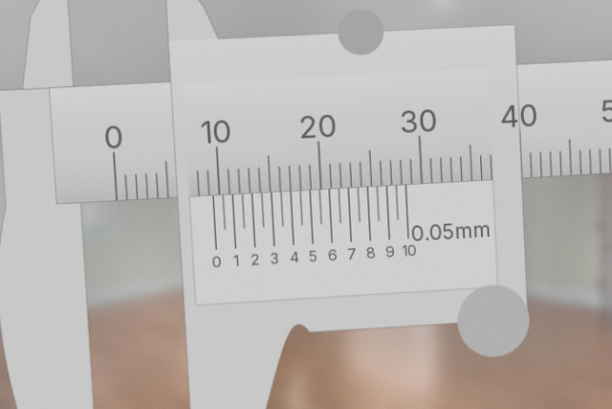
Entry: 9.4; mm
